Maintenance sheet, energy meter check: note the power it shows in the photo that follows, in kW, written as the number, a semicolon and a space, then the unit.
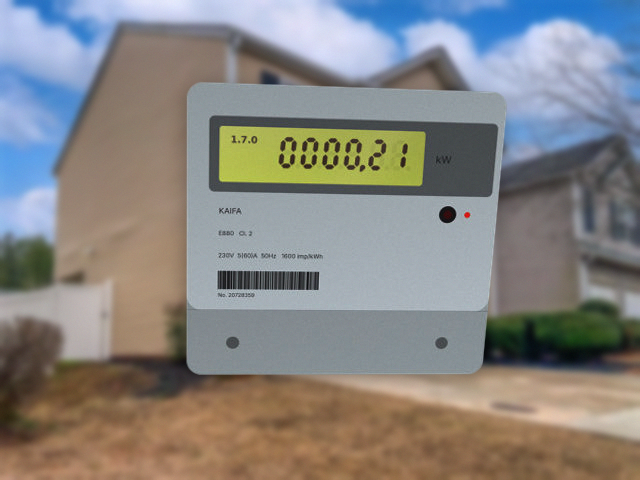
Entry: 0.21; kW
